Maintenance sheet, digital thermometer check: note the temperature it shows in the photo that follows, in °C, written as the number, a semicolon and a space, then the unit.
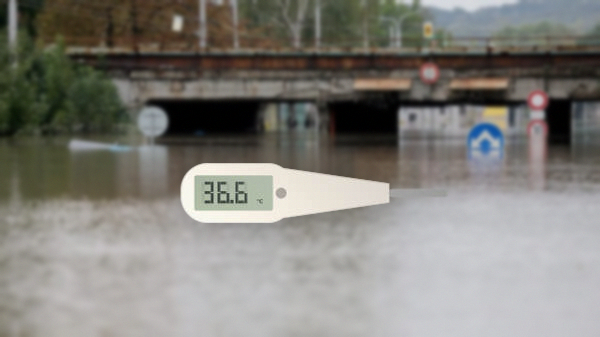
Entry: 36.6; °C
